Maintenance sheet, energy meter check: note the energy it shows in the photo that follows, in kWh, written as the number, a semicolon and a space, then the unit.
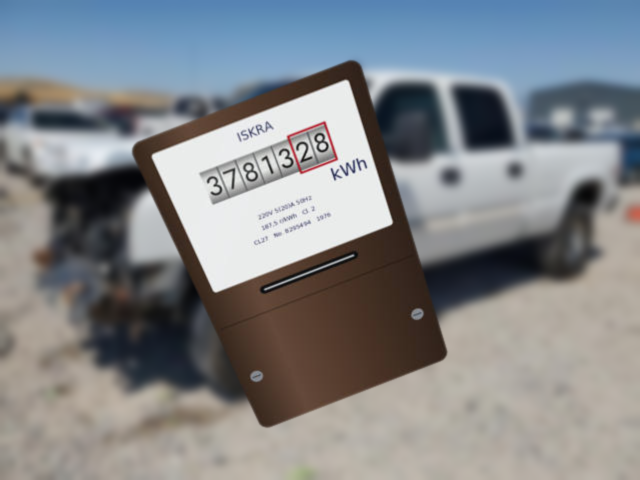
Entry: 37813.28; kWh
